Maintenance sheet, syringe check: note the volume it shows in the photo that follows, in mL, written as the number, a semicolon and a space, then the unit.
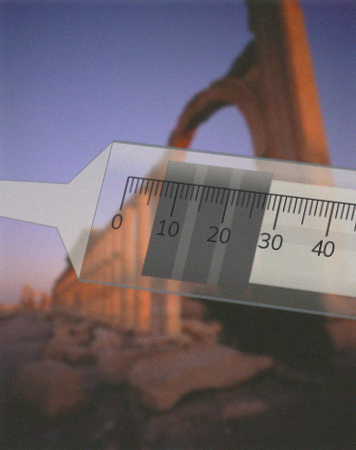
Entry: 7; mL
